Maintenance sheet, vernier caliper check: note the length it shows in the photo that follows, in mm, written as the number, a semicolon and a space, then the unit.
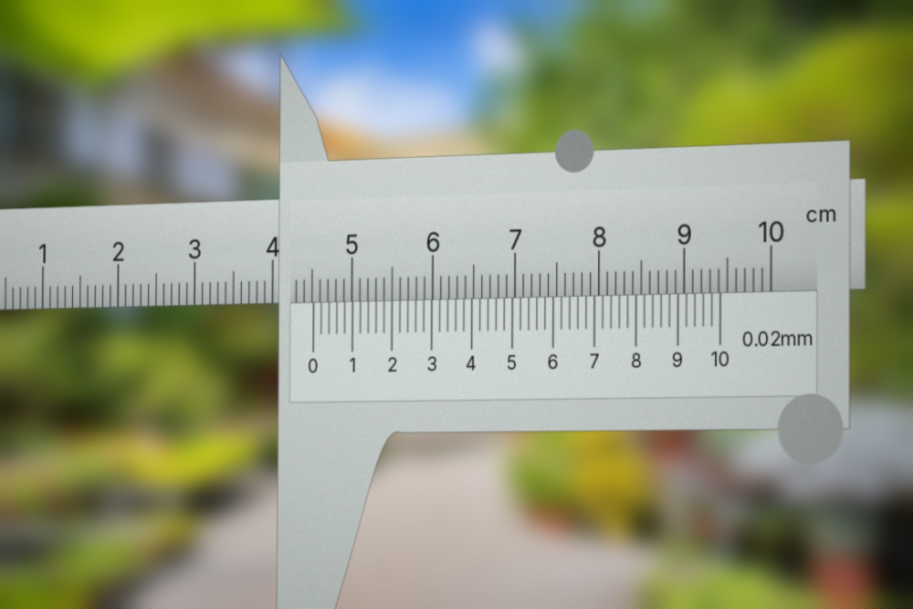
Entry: 45.2; mm
